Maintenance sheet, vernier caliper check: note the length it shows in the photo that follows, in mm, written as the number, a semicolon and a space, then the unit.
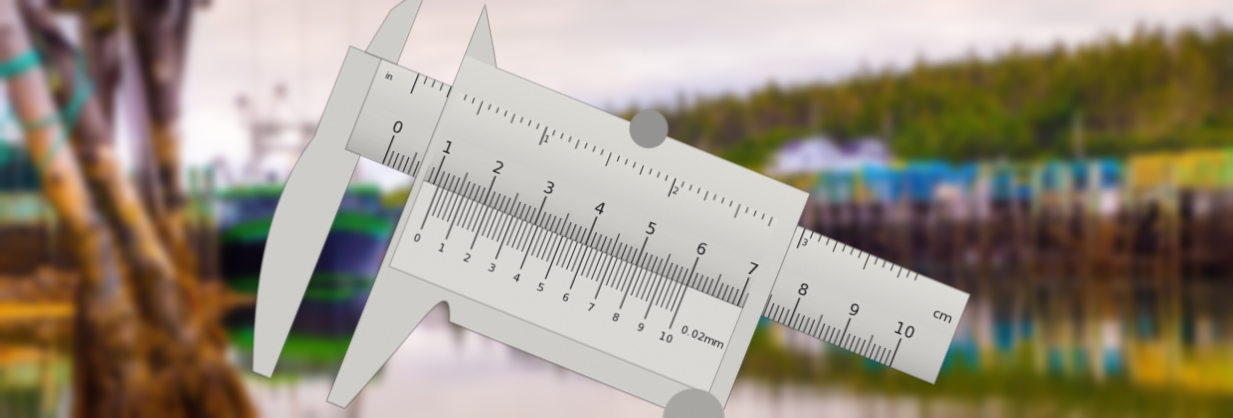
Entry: 11.0; mm
